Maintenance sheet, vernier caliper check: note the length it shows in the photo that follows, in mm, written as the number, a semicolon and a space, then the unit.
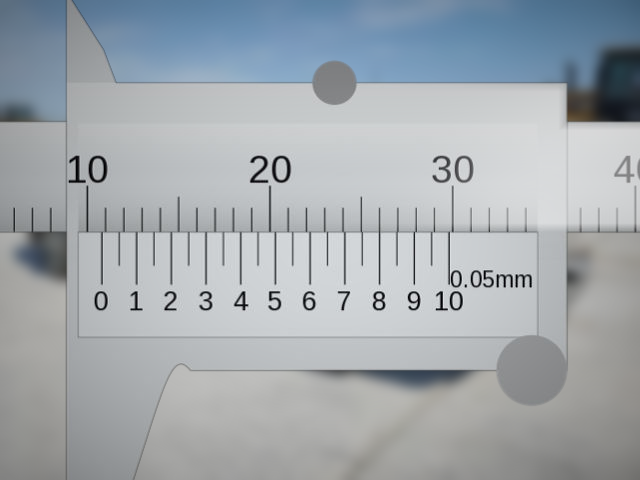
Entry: 10.8; mm
